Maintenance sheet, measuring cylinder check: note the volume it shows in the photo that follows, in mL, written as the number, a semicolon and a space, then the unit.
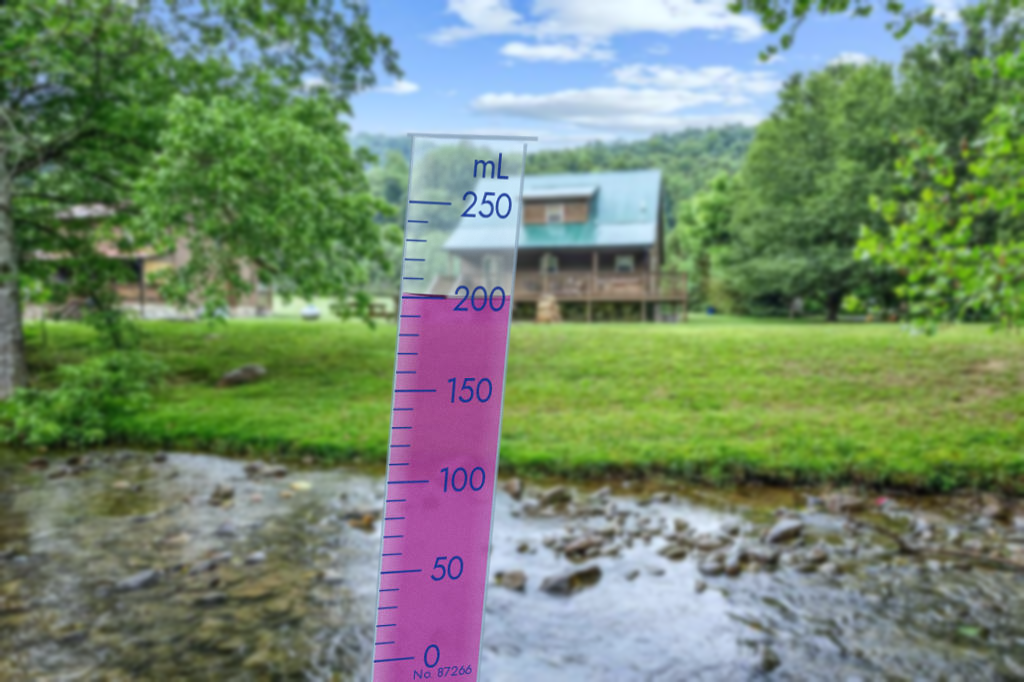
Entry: 200; mL
